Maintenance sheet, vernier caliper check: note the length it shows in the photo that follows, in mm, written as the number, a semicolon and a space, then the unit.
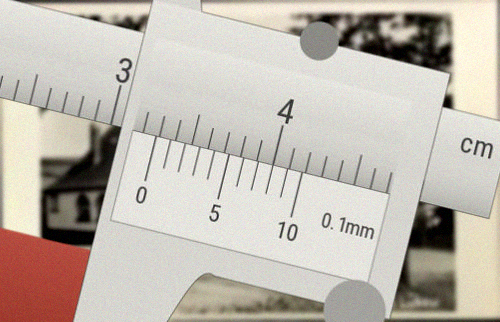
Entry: 32.8; mm
